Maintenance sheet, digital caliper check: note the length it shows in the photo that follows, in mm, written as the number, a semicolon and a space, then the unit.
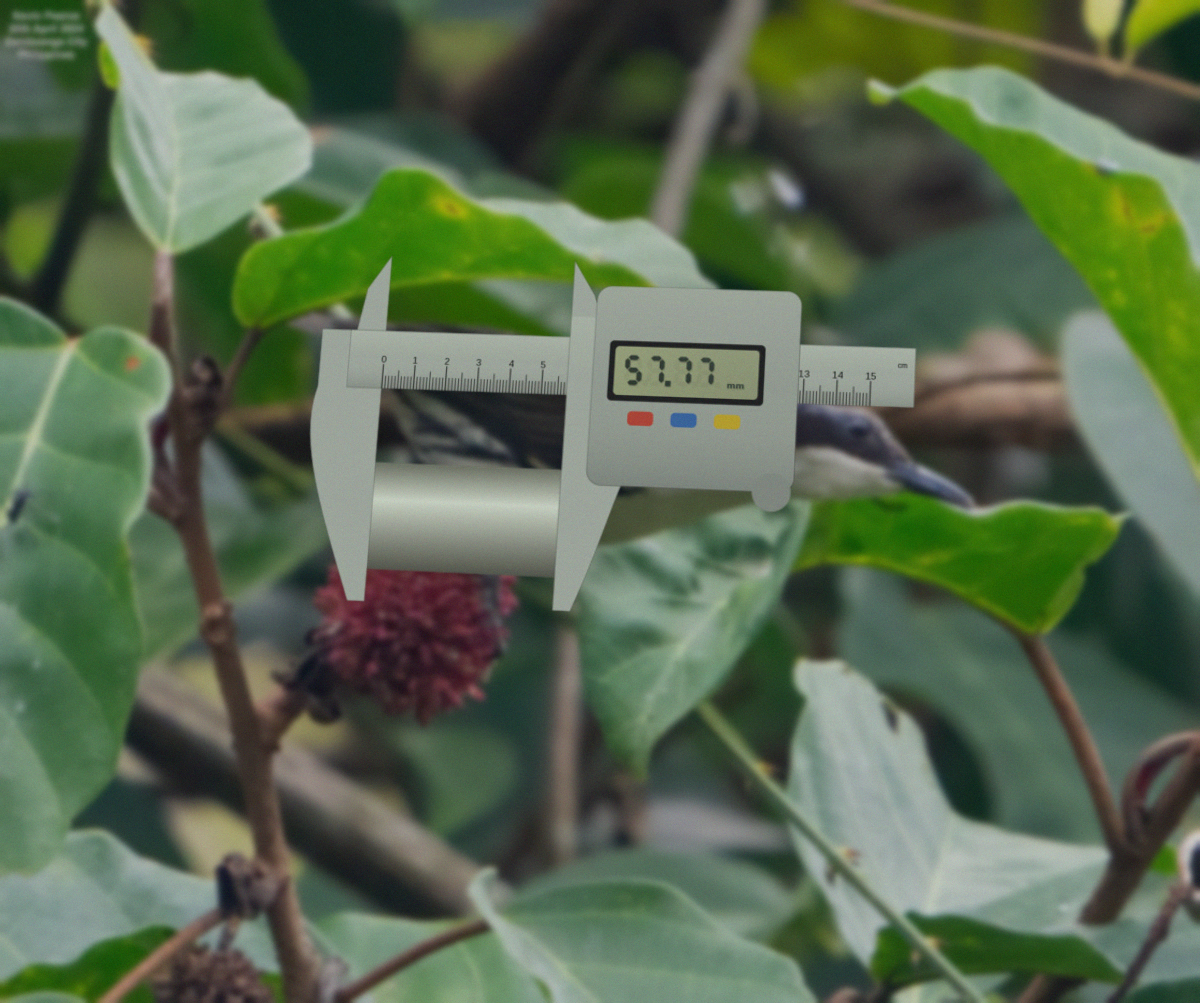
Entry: 57.77; mm
